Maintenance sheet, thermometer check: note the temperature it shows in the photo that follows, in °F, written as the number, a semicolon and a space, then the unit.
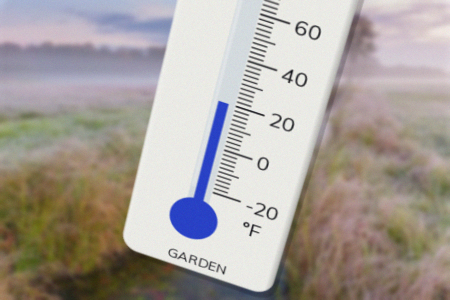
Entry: 20; °F
